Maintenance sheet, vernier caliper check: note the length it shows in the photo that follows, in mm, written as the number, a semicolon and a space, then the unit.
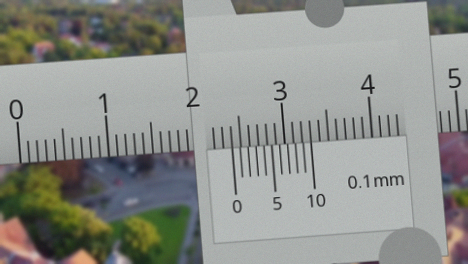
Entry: 24.0; mm
